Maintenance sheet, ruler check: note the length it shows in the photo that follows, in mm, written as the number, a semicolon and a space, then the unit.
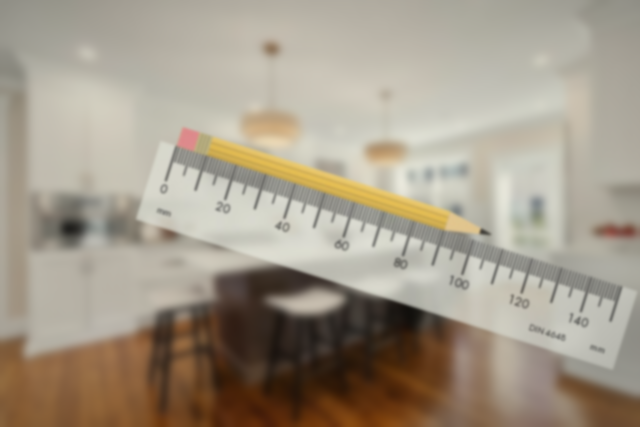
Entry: 105; mm
